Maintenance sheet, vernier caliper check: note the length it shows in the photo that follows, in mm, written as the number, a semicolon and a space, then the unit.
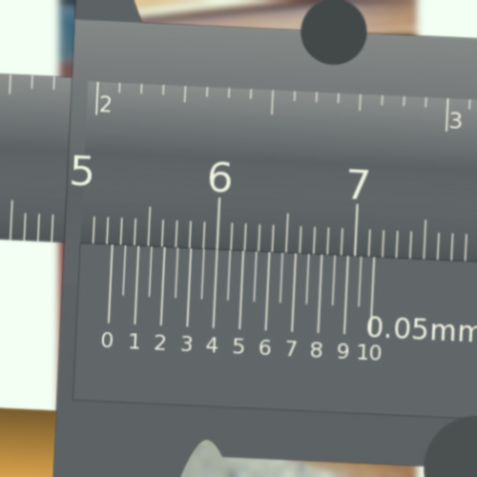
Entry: 52.4; mm
